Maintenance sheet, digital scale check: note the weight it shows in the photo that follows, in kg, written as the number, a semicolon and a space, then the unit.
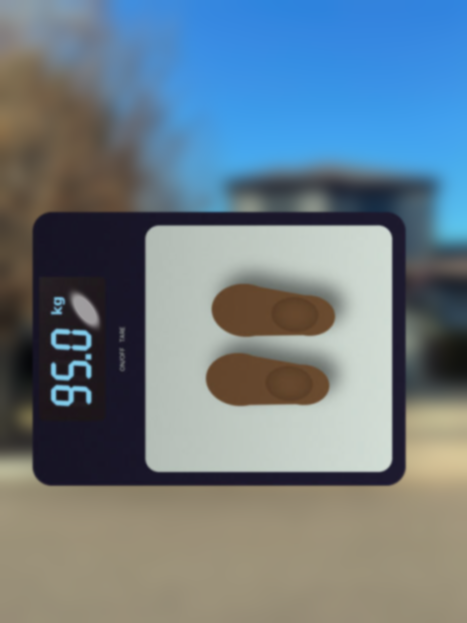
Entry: 95.0; kg
